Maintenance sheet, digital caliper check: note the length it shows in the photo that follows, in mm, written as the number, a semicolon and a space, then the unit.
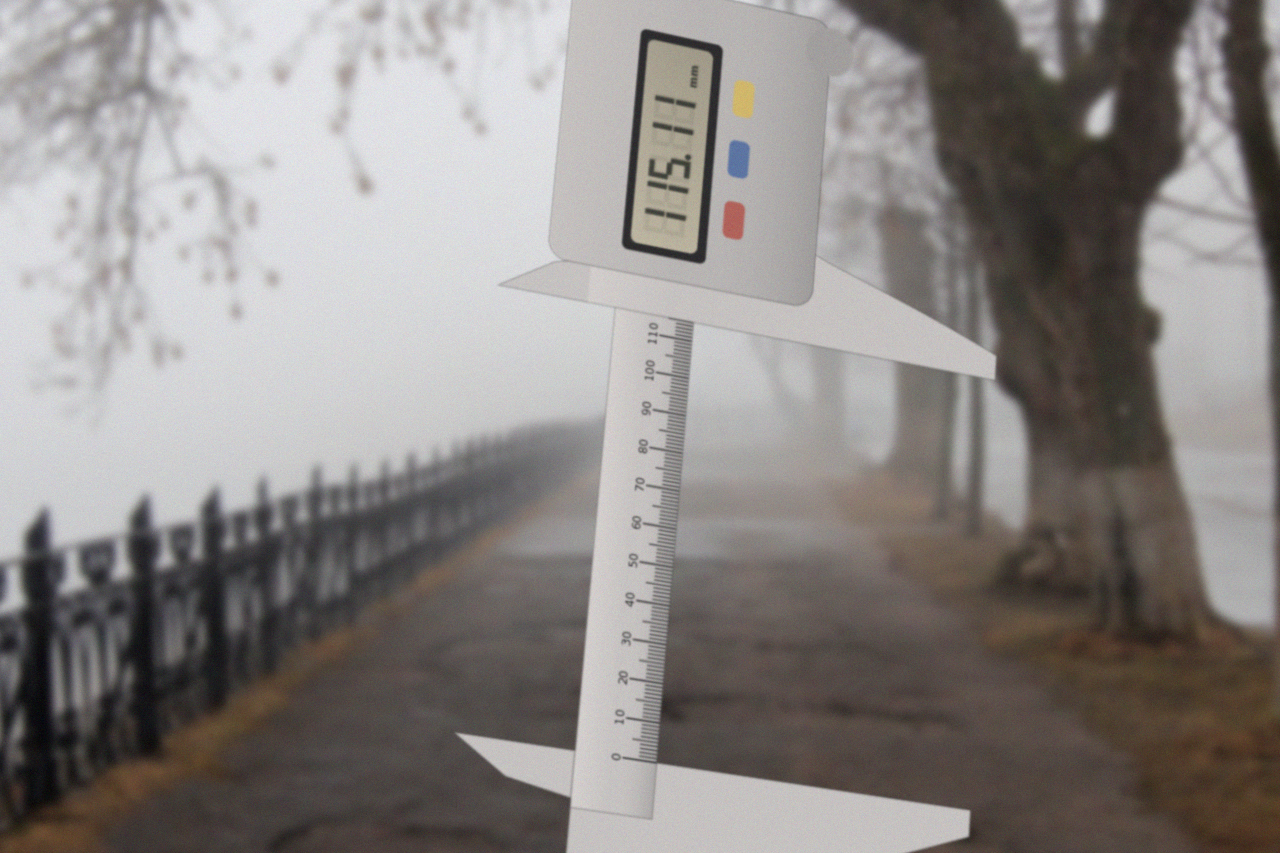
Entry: 115.11; mm
